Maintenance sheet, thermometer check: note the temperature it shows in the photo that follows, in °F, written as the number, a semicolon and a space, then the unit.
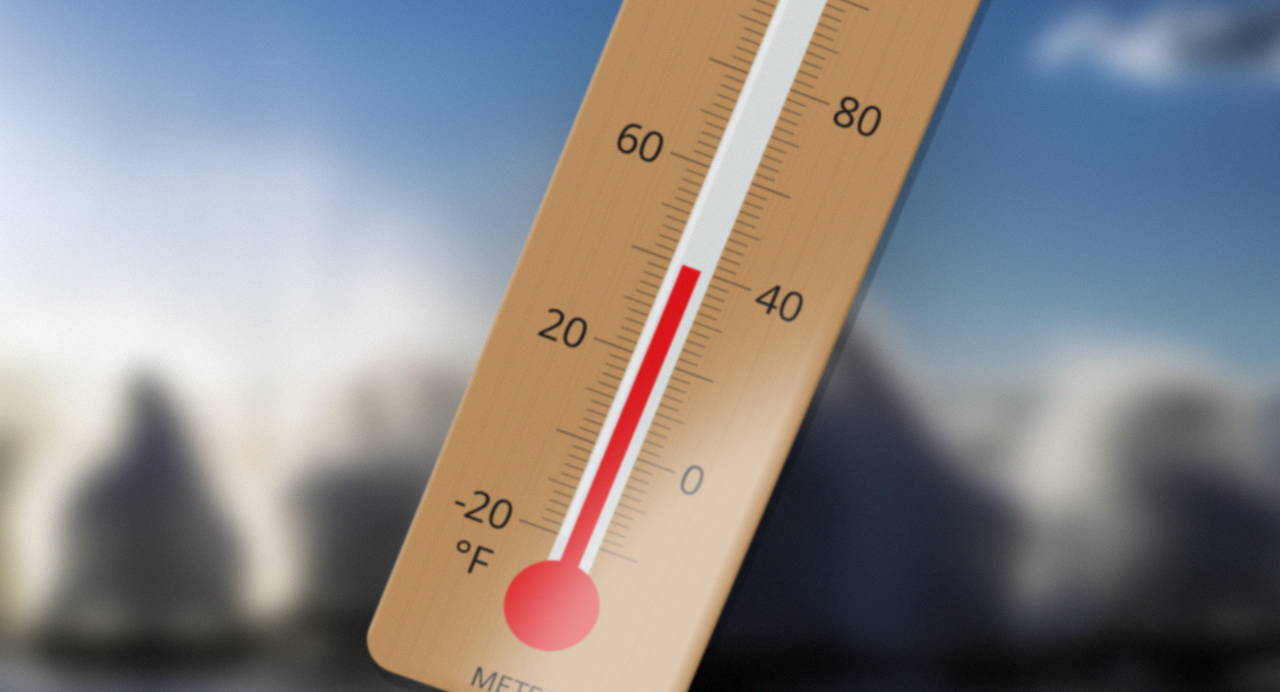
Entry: 40; °F
